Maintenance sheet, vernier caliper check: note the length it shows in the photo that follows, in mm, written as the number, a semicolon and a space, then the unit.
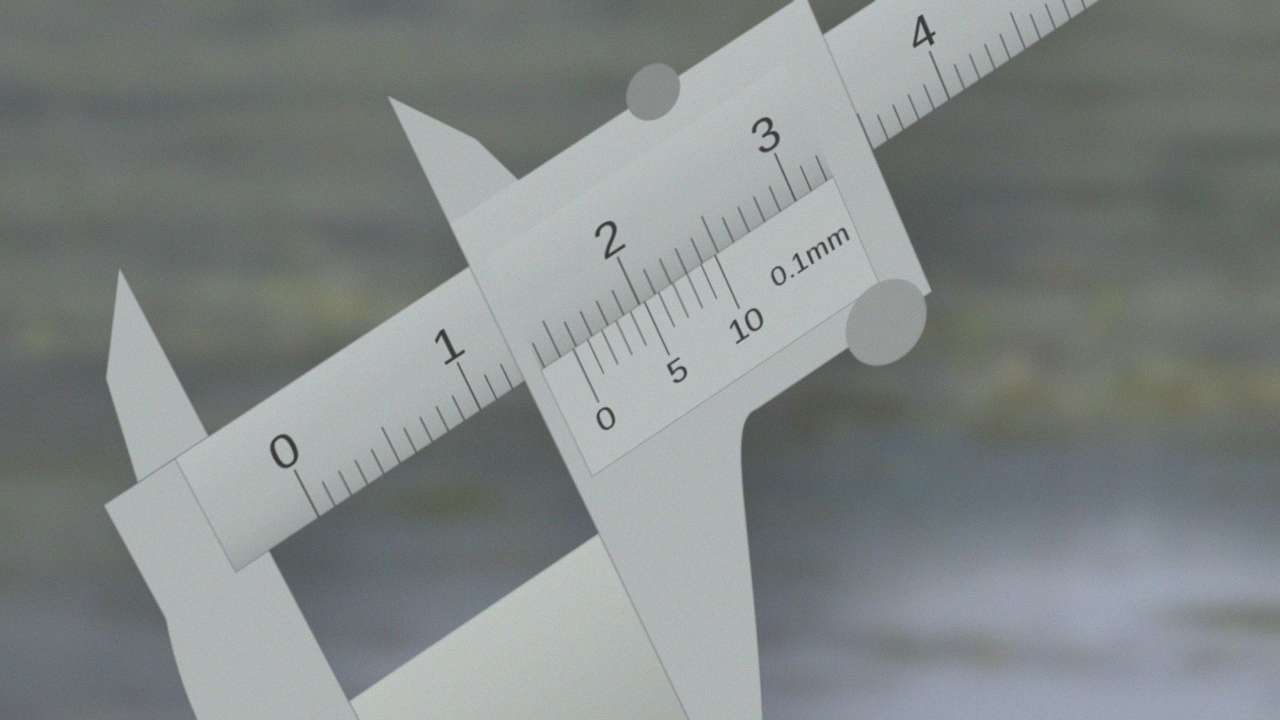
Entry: 15.8; mm
